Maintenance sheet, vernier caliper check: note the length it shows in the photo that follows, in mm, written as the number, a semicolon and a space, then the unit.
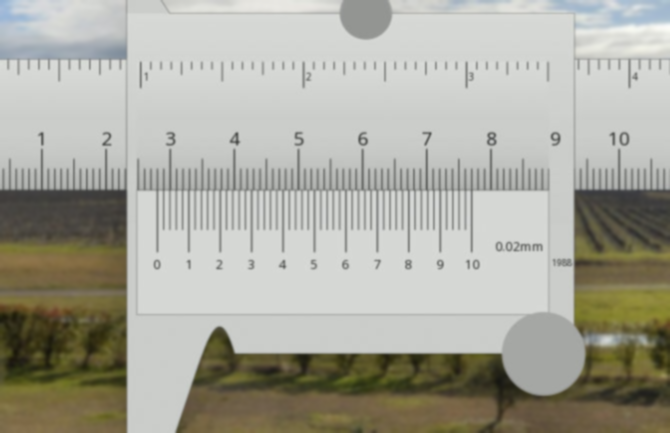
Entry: 28.0; mm
